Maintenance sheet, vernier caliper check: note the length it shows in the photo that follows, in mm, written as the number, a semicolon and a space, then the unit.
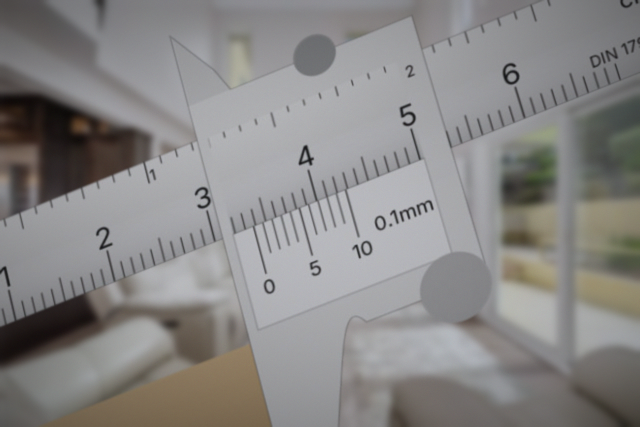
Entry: 33.8; mm
